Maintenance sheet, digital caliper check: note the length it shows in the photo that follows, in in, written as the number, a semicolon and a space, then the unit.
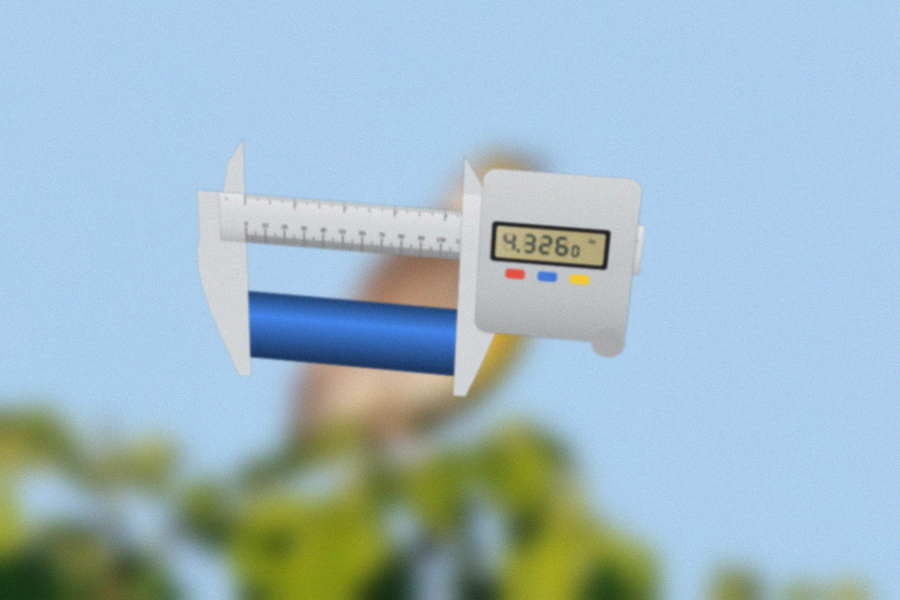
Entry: 4.3260; in
